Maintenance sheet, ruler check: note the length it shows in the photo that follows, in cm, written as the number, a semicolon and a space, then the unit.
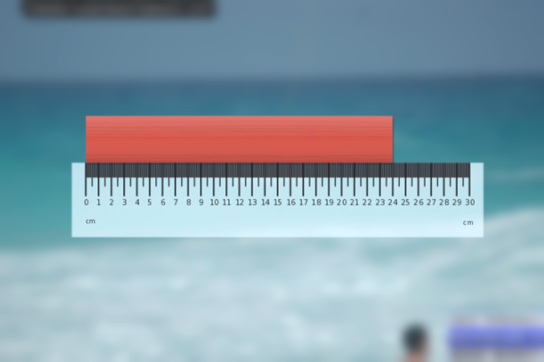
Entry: 24; cm
